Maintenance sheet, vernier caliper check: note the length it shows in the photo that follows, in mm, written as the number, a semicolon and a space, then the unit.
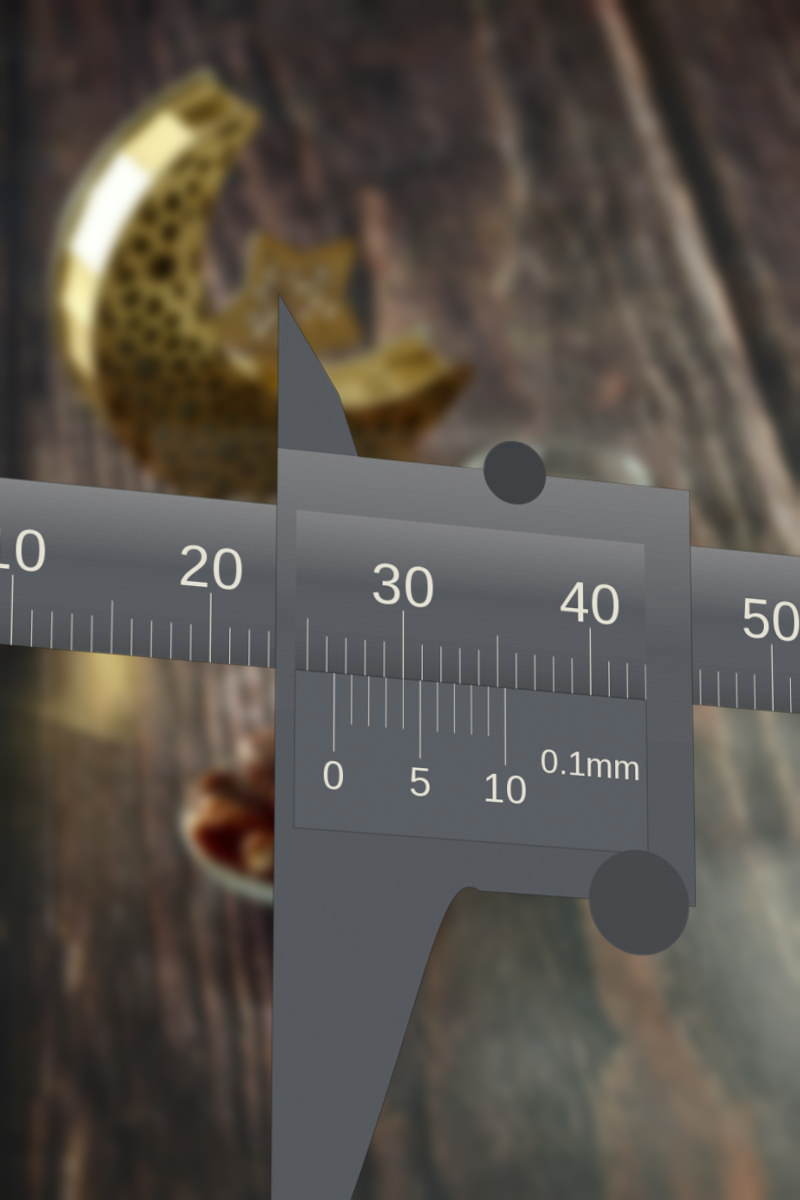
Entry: 26.4; mm
